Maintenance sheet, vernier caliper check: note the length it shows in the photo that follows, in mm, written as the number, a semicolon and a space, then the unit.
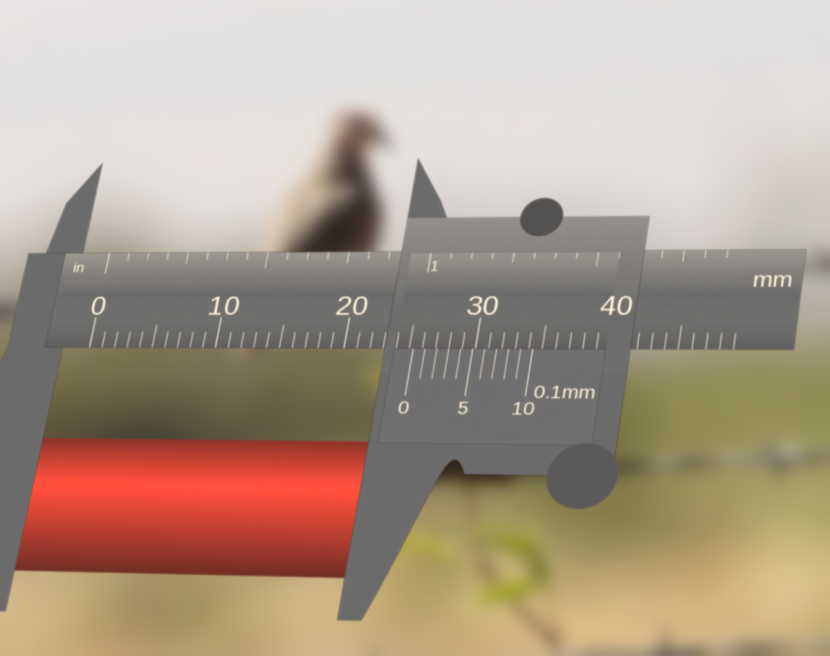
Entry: 25.3; mm
